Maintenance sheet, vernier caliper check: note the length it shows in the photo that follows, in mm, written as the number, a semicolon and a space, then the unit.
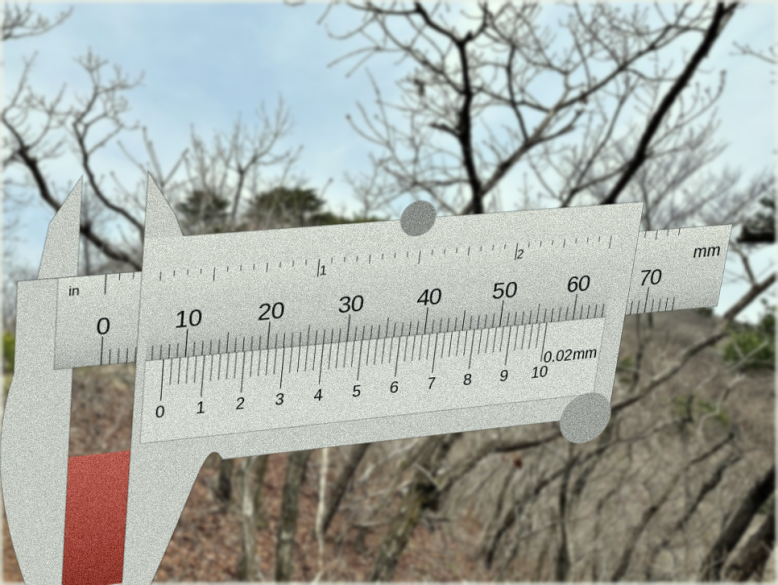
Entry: 7.4; mm
